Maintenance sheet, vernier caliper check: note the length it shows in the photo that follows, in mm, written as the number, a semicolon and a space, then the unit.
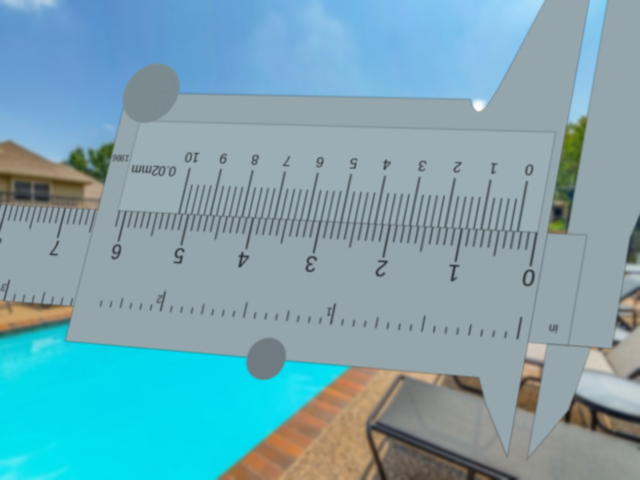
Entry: 2.5; mm
